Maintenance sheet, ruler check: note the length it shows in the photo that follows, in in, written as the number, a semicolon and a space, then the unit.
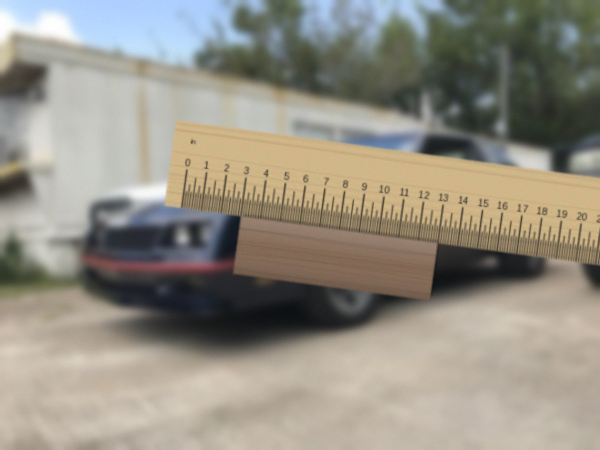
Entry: 10; in
